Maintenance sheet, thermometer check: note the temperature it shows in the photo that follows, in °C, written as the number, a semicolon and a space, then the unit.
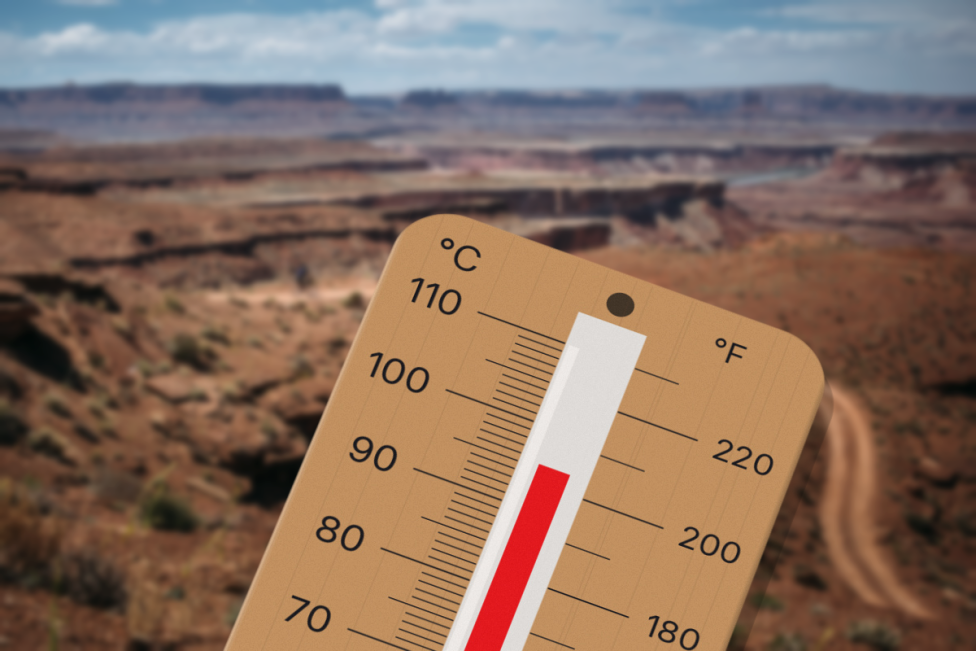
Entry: 95.5; °C
